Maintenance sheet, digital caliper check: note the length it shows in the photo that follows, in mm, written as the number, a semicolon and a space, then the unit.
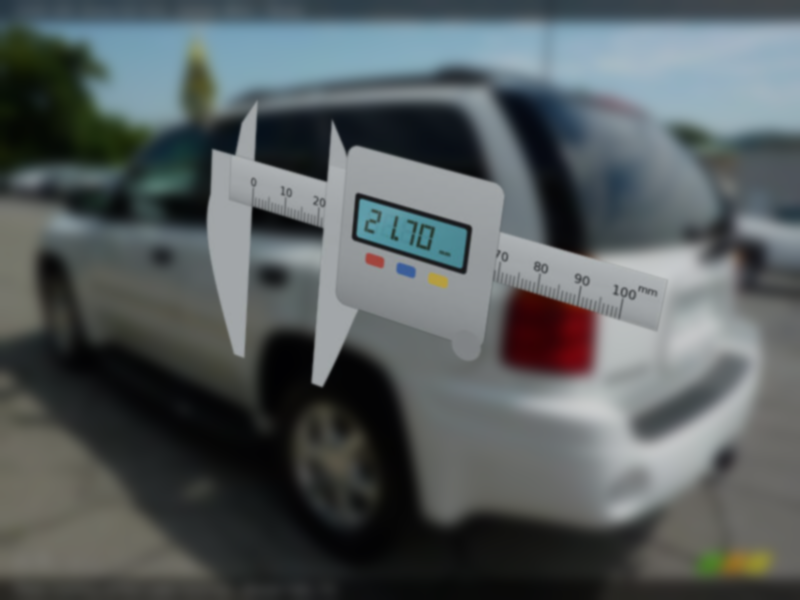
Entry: 21.70; mm
